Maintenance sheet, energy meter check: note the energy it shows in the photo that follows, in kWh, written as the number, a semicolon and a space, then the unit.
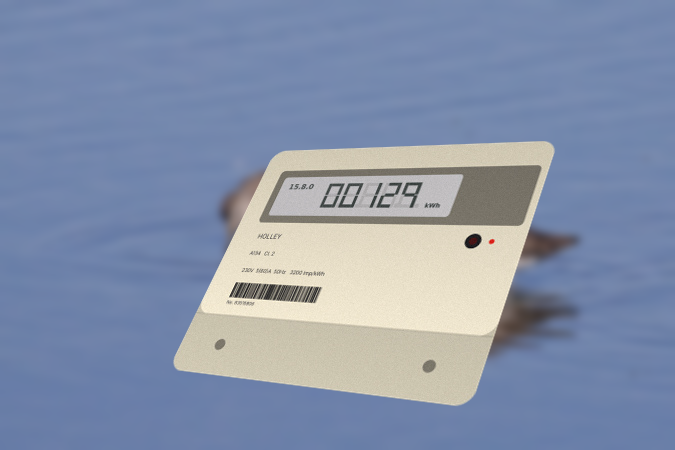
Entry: 129; kWh
